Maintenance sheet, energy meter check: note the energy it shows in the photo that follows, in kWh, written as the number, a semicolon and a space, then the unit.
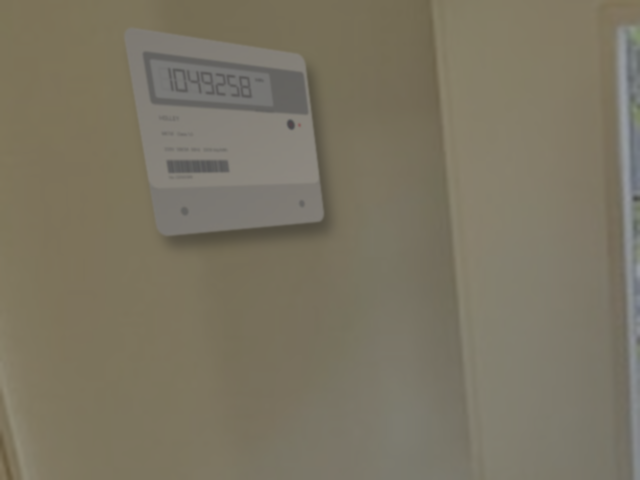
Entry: 1049258; kWh
